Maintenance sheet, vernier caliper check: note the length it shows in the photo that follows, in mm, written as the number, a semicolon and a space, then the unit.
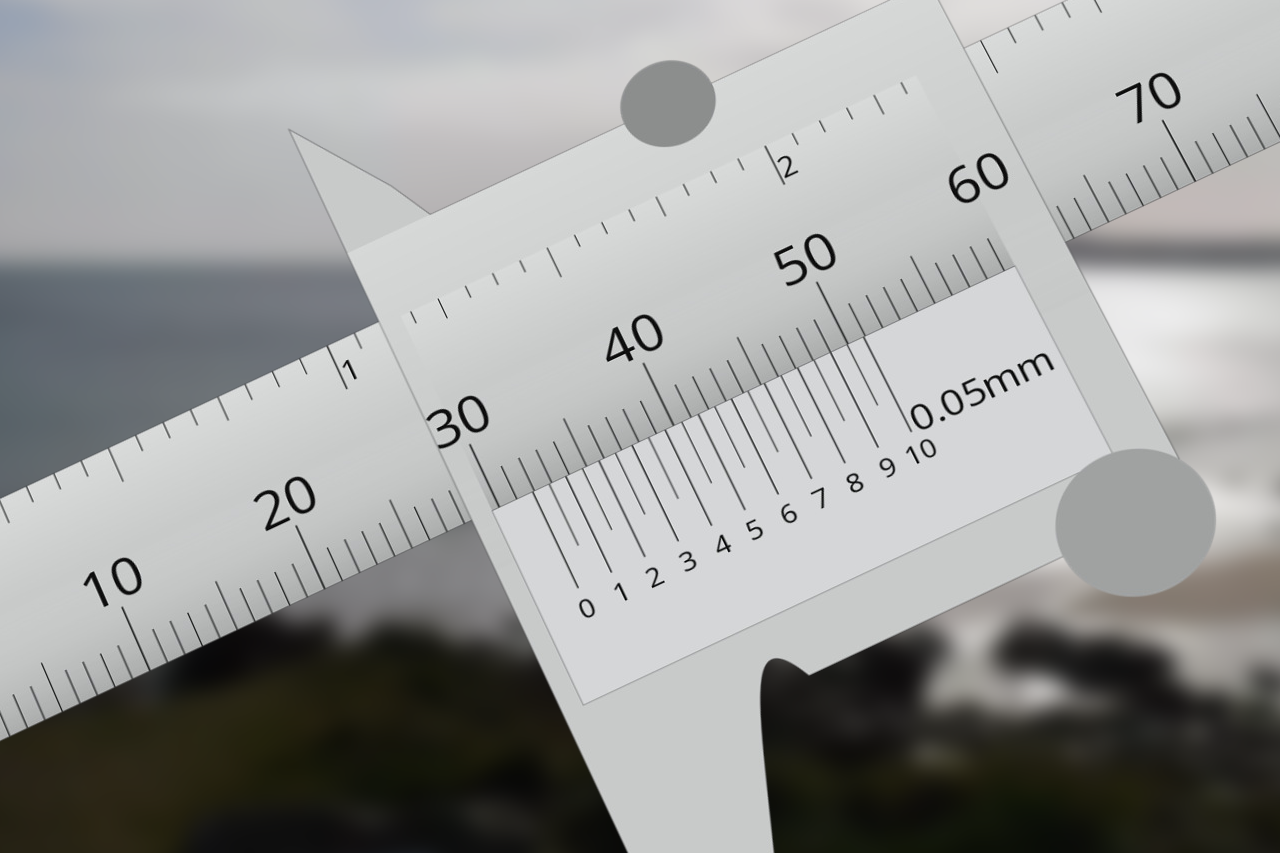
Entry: 31.9; mm
